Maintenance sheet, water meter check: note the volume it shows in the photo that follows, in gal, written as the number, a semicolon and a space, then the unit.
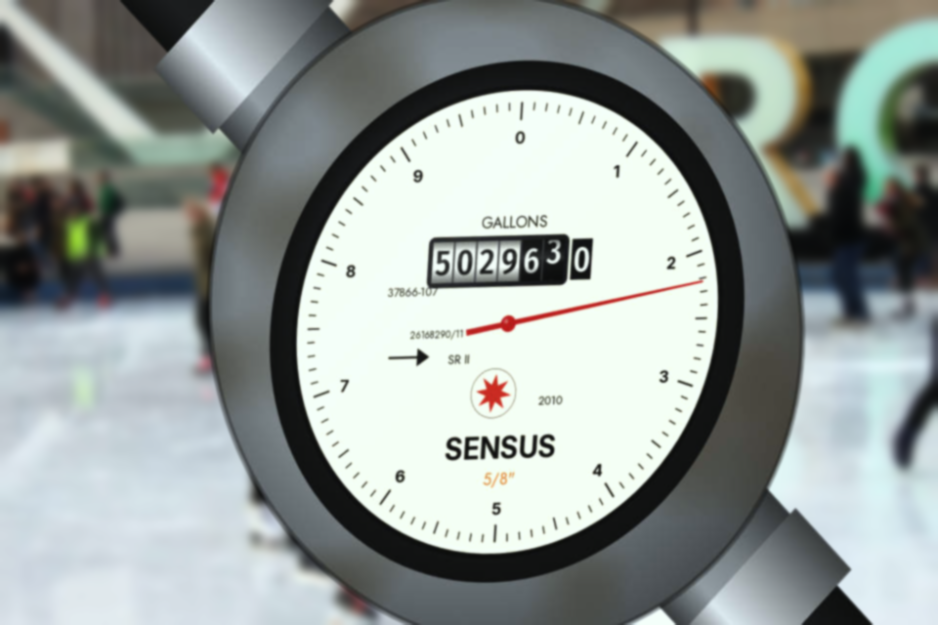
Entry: 5029632.2; gal
